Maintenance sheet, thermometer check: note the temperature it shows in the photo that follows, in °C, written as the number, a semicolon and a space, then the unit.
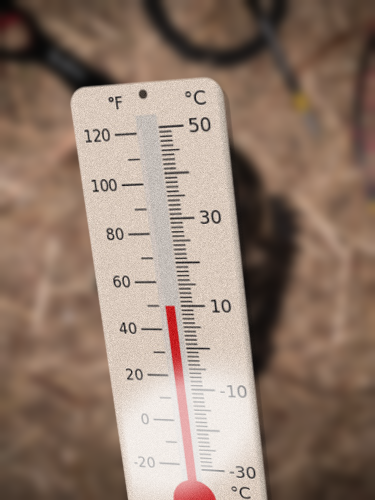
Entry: 10; °C
